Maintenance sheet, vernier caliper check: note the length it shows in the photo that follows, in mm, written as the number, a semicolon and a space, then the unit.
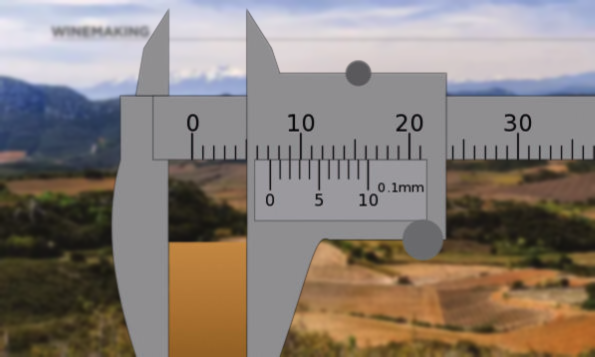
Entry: 7.2; mm
